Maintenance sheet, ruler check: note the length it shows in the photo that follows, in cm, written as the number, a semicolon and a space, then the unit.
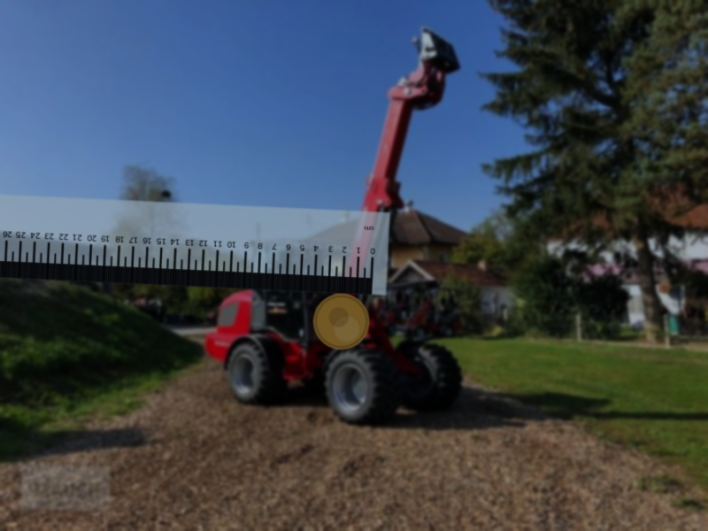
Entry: 4; cm
